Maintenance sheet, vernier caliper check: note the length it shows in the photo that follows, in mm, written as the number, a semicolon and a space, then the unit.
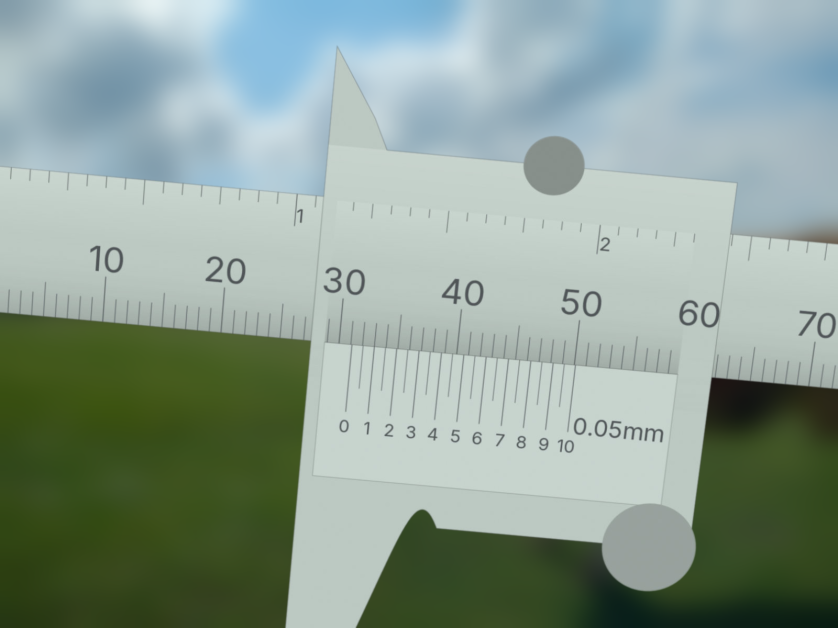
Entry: 31.1; mm
